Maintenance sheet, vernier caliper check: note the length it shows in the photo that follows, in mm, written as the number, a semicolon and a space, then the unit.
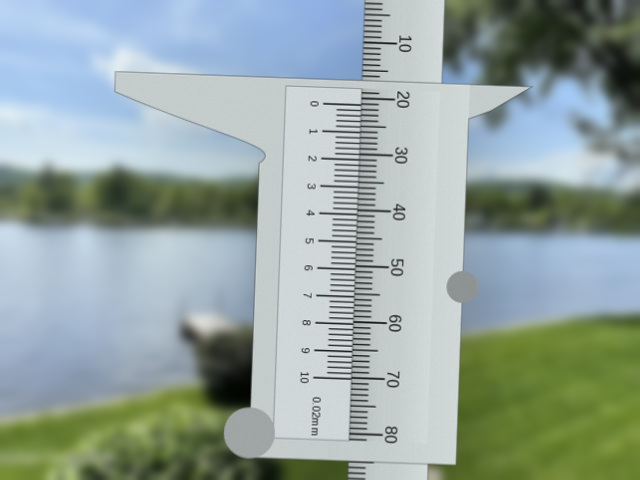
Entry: 21.2; mm
